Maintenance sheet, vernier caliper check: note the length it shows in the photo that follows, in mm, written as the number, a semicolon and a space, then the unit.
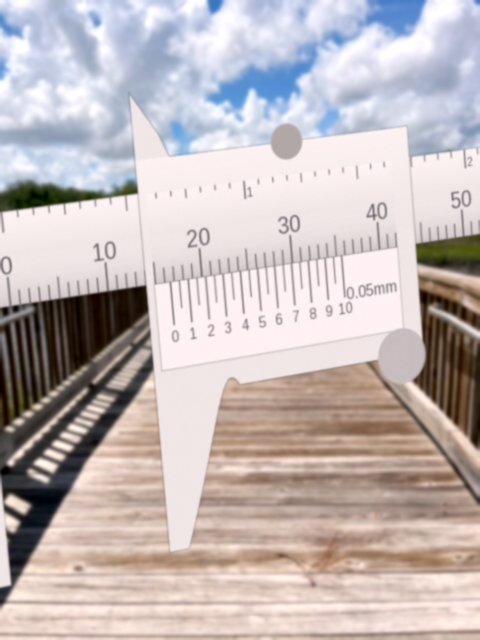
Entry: 16.6; mm
